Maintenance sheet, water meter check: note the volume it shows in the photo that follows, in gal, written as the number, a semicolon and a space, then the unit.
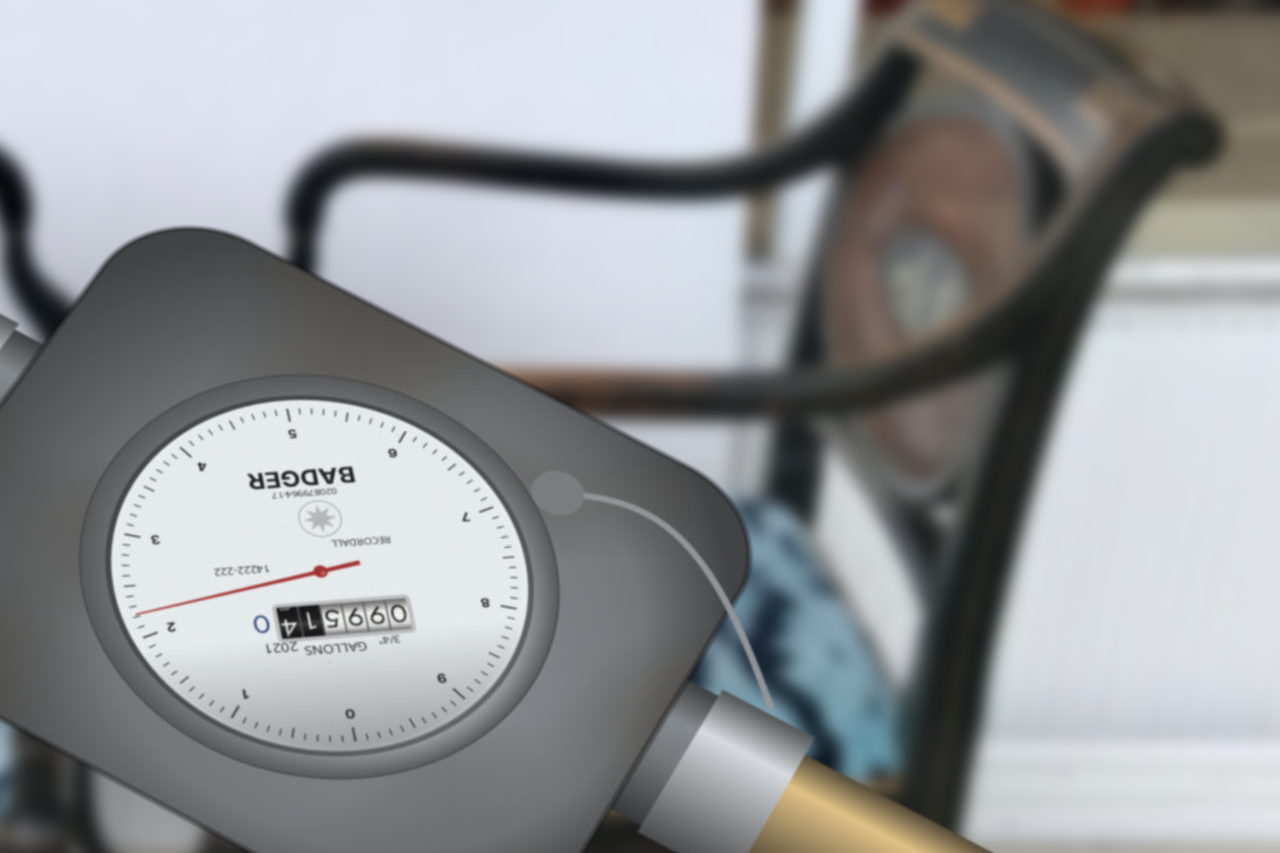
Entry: 995142.2; gal
